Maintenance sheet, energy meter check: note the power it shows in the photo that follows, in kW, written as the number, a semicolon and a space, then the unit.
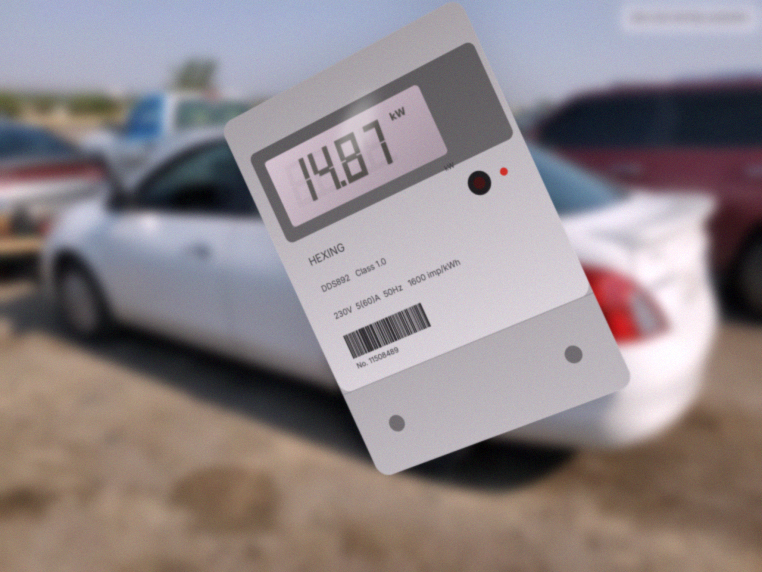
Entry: 14.87; kW
